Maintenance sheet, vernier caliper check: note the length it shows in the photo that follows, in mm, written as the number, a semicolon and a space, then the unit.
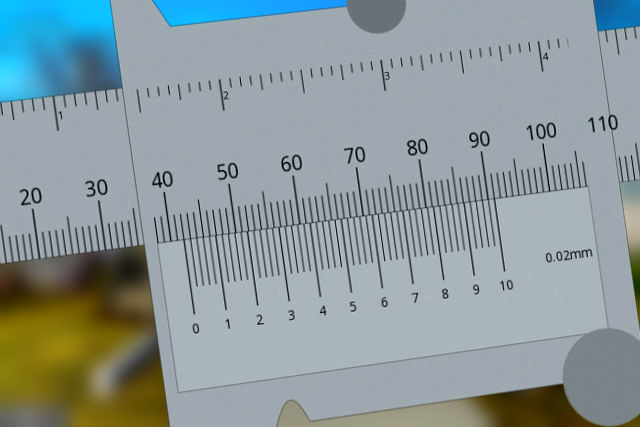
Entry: 42.0; mm
